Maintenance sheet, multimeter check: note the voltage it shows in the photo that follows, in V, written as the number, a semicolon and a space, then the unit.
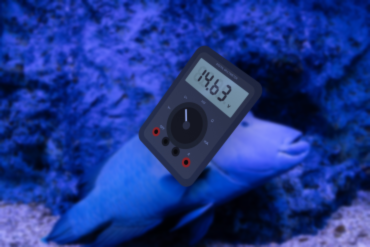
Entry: 14.63; V
